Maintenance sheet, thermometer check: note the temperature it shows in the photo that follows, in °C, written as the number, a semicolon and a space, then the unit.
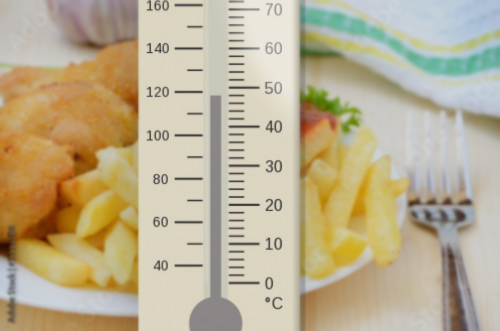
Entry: 48; °C
